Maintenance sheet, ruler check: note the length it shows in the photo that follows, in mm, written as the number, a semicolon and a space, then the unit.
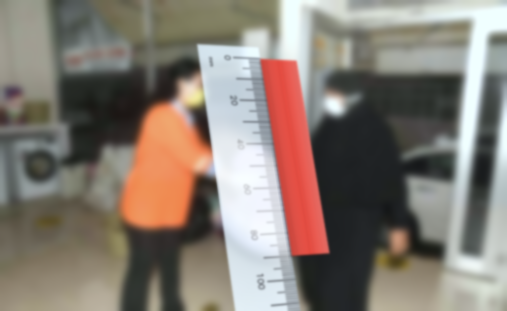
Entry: 90; mm
